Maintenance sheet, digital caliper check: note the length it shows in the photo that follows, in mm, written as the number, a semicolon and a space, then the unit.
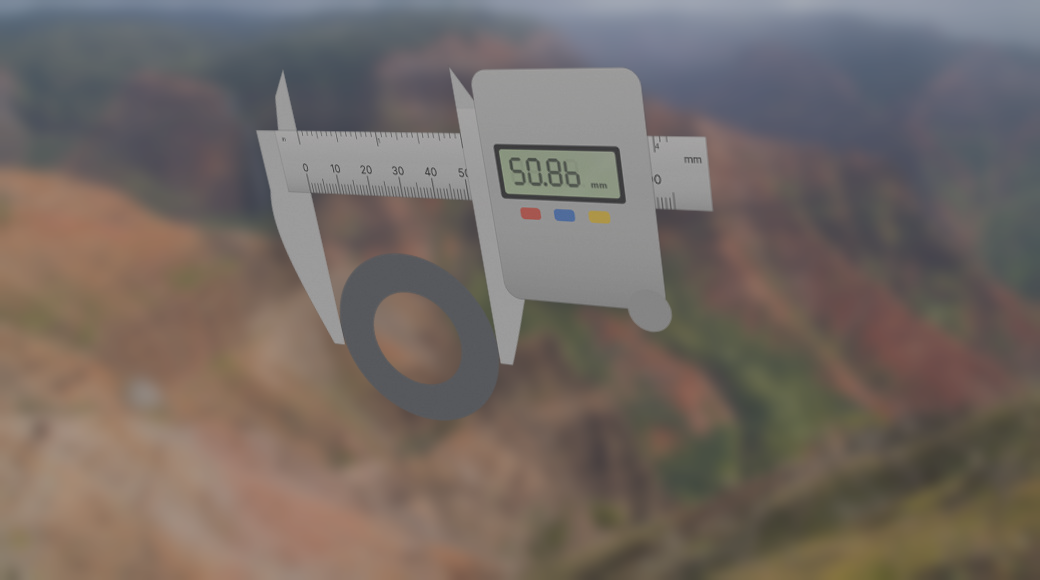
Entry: 50.86; mm
